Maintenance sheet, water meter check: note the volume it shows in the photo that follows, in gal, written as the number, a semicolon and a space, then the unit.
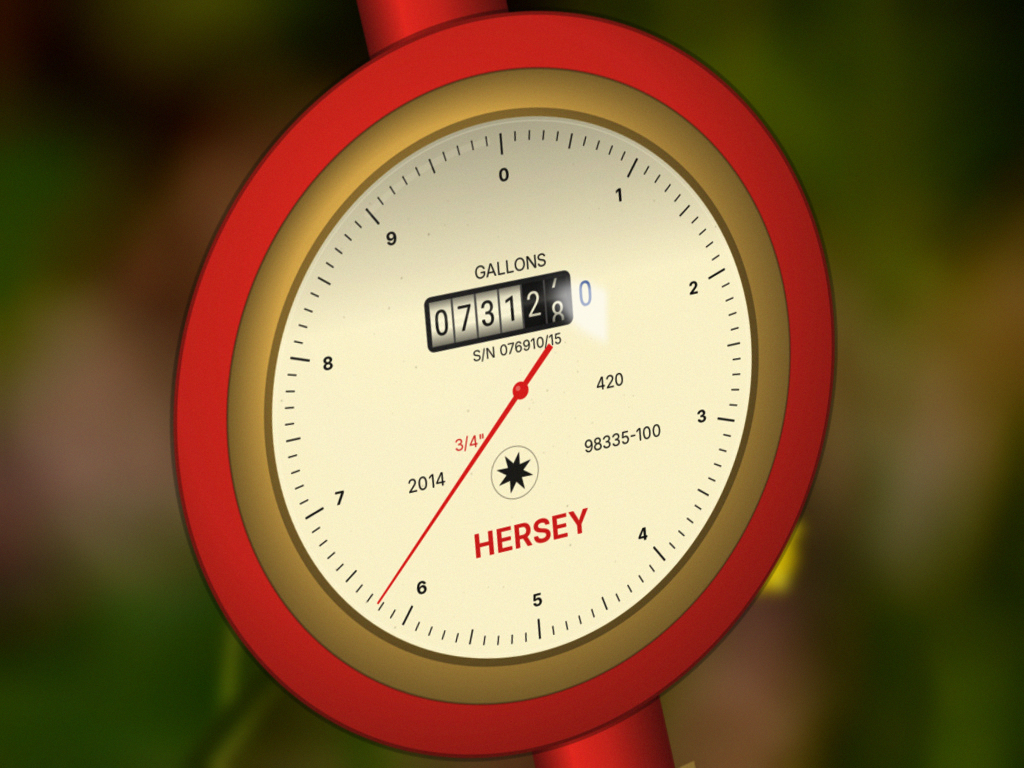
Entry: 731276.2; gal
